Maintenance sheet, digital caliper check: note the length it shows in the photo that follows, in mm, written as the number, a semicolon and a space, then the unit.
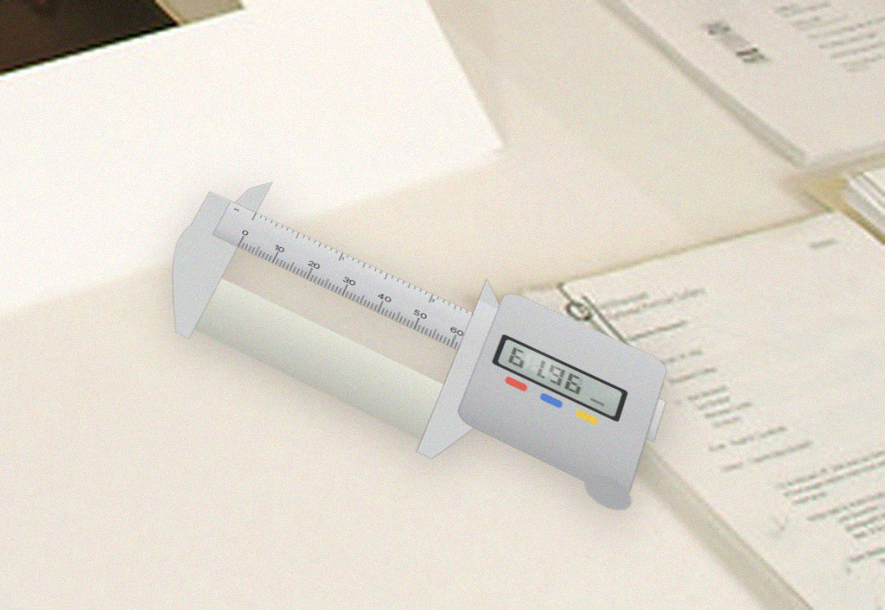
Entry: 61.96; mm
